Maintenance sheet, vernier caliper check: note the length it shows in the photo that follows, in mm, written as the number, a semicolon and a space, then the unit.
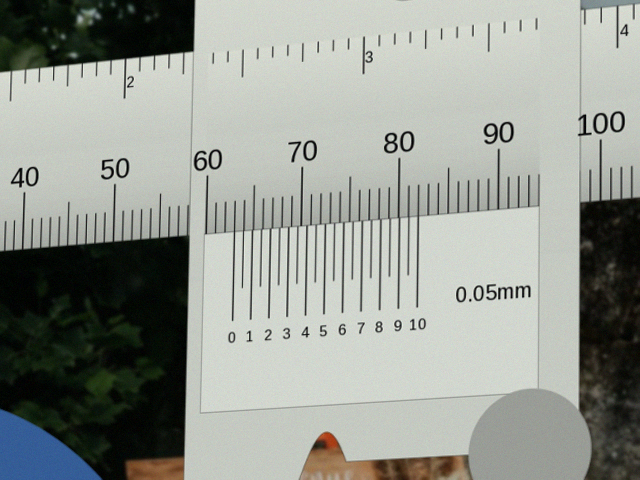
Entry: 63.0; mm
